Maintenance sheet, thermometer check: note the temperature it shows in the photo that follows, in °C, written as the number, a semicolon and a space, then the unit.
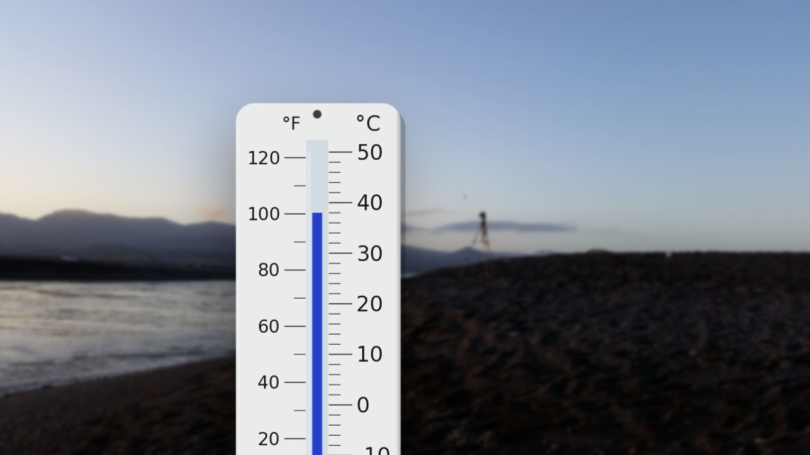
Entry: 38; °C
